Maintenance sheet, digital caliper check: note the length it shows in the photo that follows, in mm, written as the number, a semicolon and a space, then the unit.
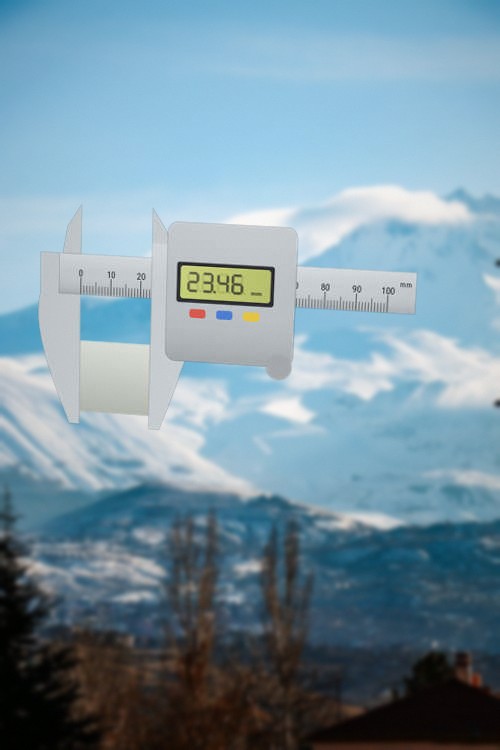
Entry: 23.46; mm
